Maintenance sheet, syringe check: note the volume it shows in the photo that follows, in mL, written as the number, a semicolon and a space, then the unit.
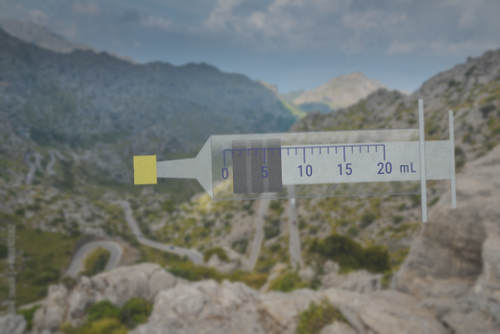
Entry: 1; mL
